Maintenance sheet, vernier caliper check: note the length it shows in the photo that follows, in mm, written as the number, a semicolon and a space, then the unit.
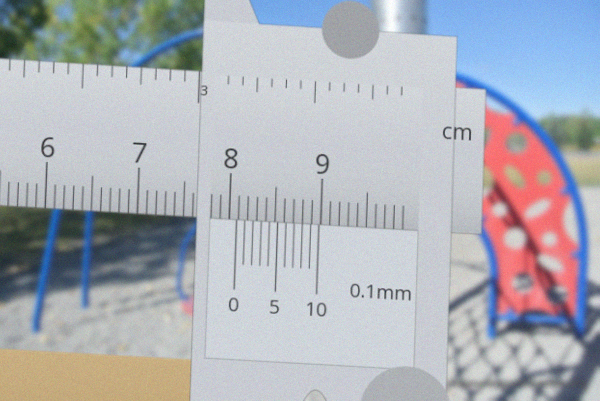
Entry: 80.8; mm
